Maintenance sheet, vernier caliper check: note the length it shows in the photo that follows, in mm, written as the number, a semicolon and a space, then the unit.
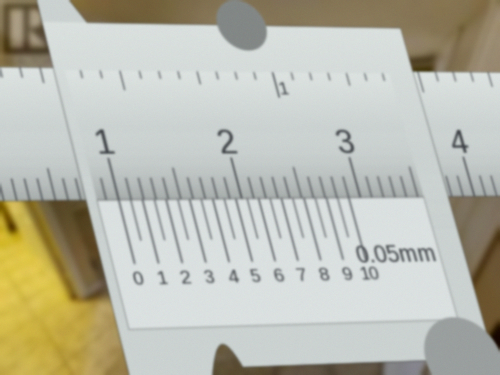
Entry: 10.0; mm
